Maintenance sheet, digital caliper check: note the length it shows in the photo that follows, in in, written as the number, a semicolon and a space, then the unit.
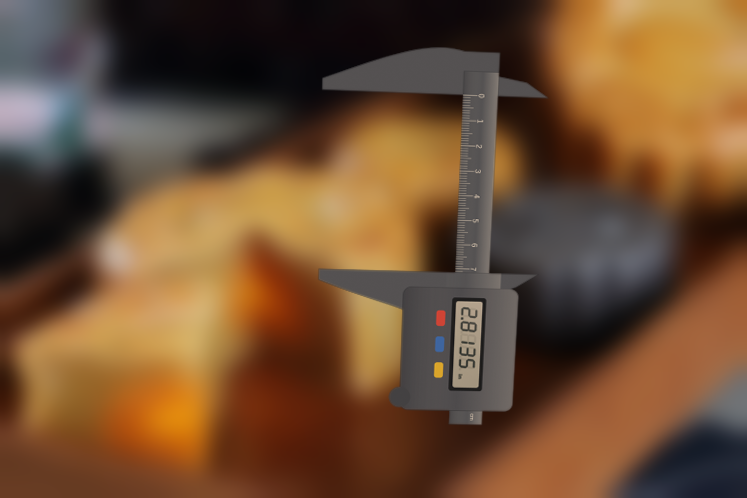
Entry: 2.8135; in
